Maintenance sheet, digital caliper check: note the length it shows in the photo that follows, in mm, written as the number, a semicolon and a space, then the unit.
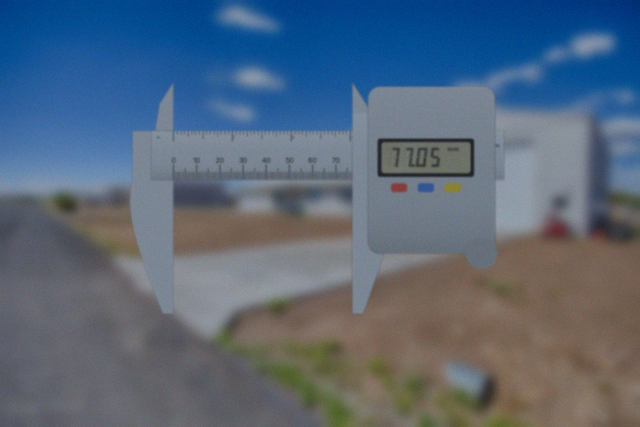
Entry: 77.05; mm
